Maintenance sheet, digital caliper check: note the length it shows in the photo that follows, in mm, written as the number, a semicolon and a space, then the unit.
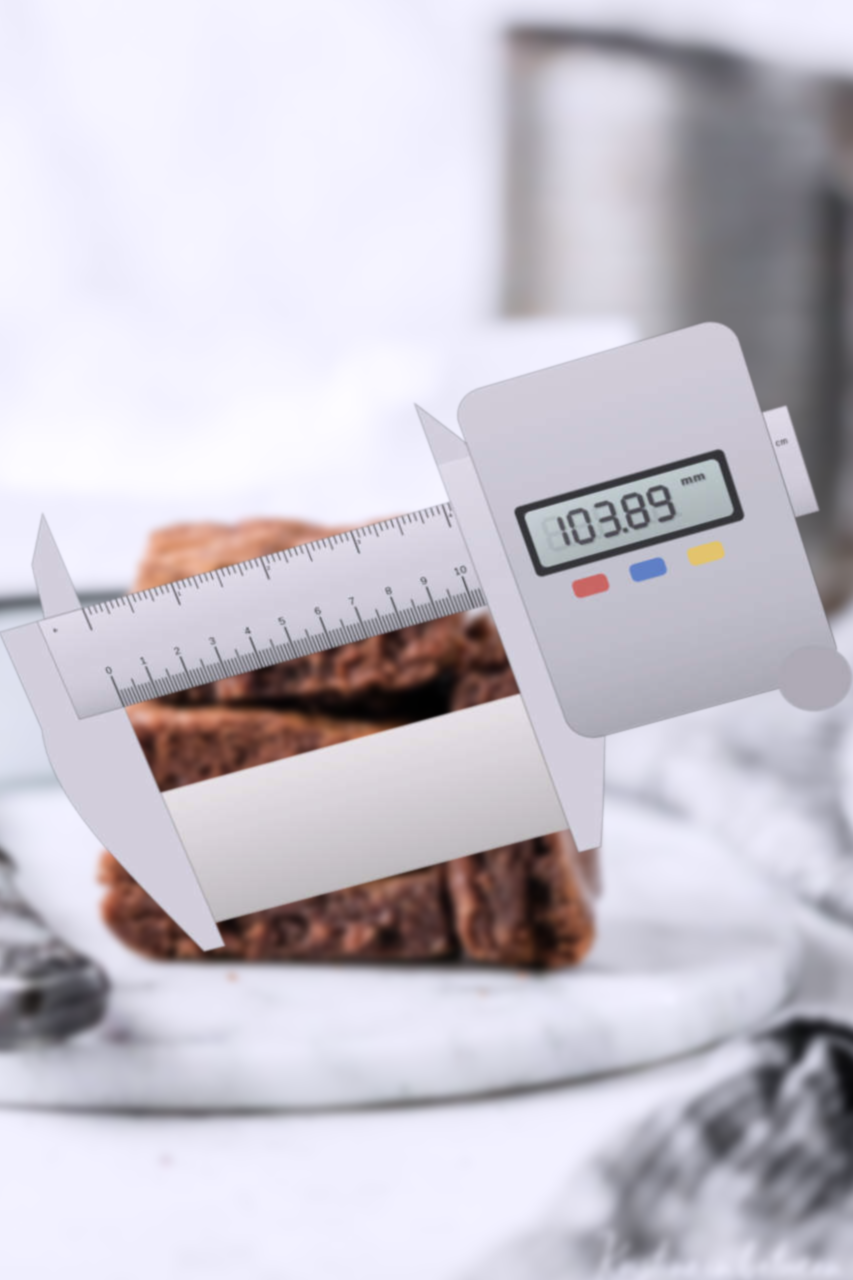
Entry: 103.89; mm
